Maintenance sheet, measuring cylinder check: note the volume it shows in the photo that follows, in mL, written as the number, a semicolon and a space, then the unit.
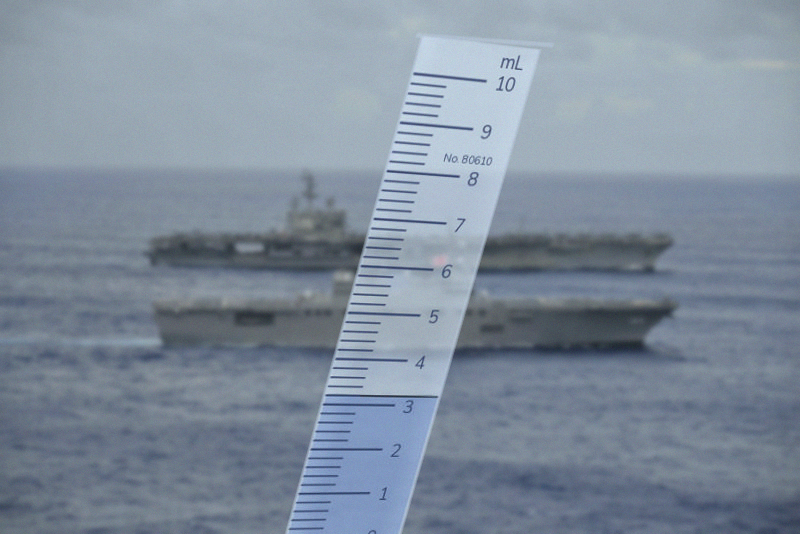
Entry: 3.2; mL
